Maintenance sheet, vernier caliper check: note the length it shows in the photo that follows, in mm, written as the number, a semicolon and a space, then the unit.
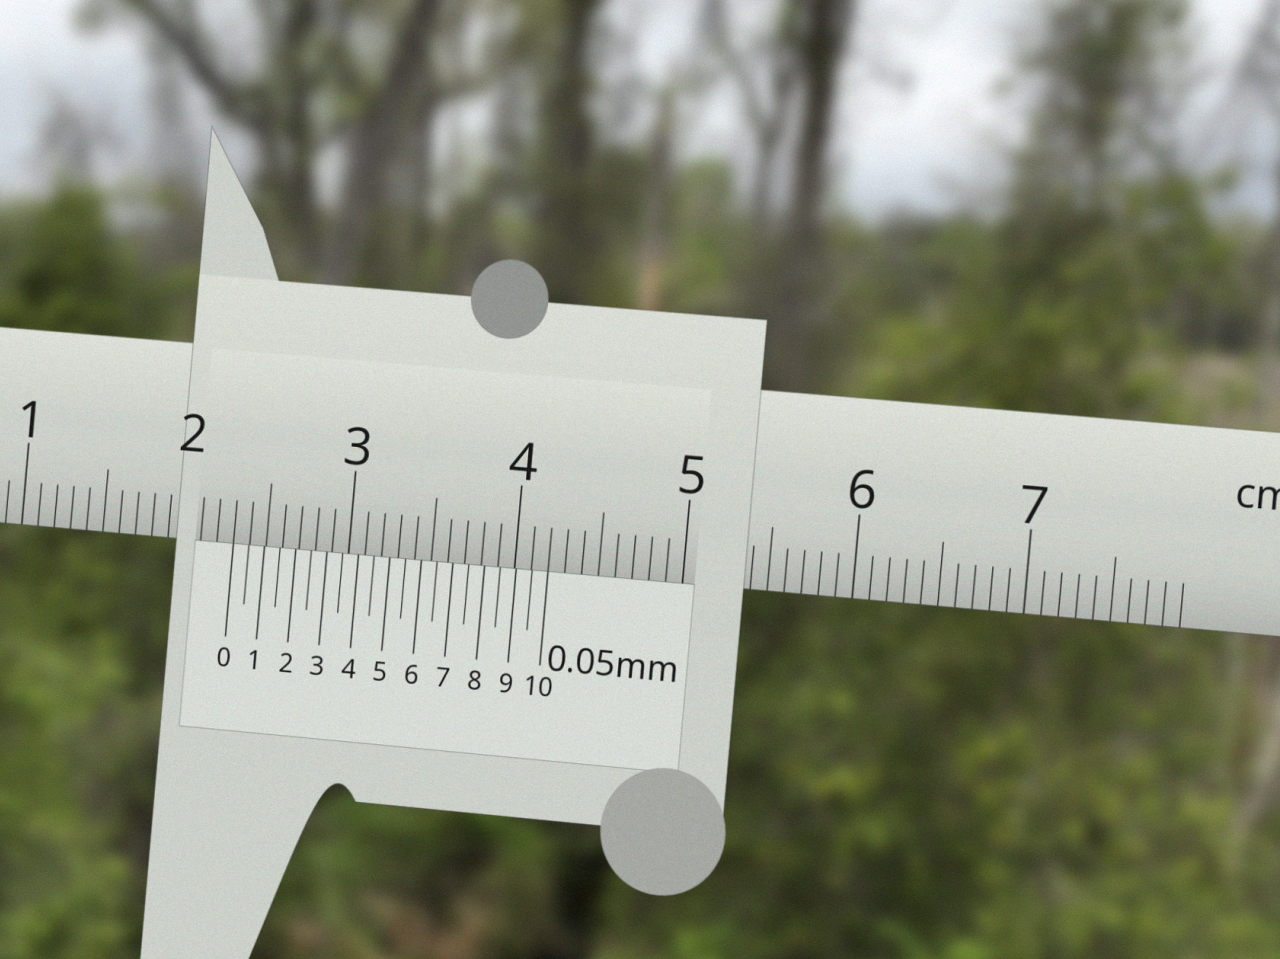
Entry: 23.0; mm
